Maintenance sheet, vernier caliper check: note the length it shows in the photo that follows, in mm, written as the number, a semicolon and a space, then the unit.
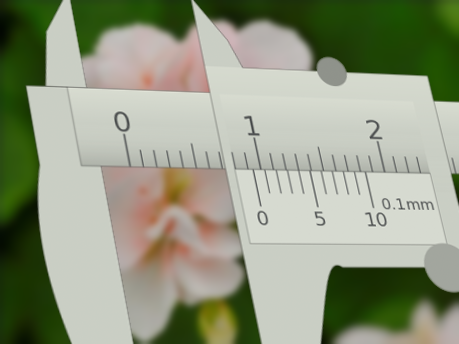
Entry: 9.4; mm
